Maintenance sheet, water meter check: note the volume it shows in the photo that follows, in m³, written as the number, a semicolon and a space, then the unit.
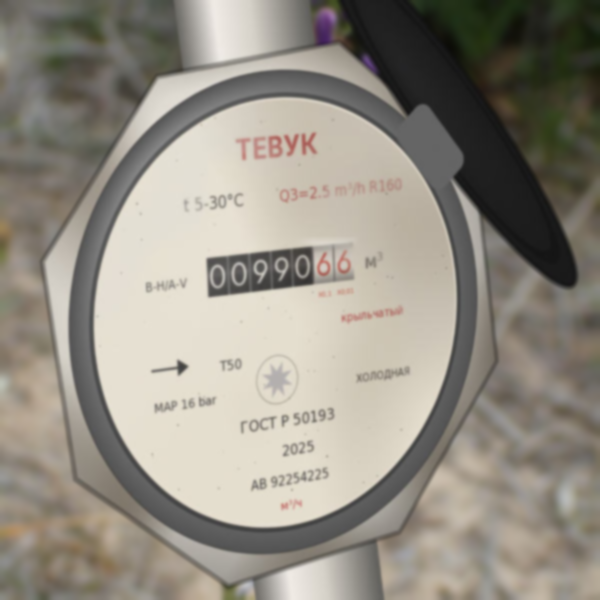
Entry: 990.66; m³
